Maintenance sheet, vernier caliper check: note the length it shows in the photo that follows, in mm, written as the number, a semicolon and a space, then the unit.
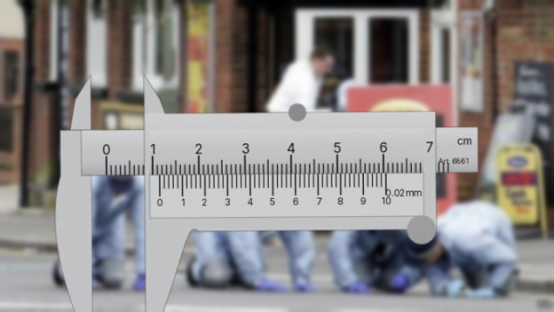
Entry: 11.5; mm
